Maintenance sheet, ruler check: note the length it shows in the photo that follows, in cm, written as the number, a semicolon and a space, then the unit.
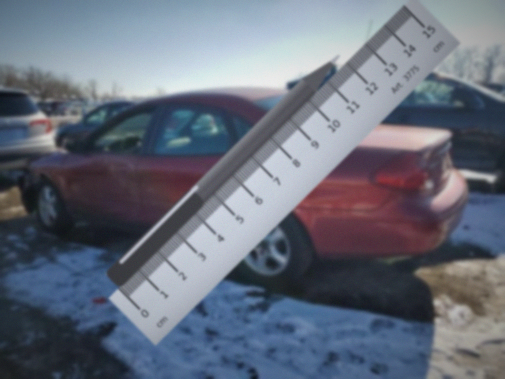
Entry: 12; cm
